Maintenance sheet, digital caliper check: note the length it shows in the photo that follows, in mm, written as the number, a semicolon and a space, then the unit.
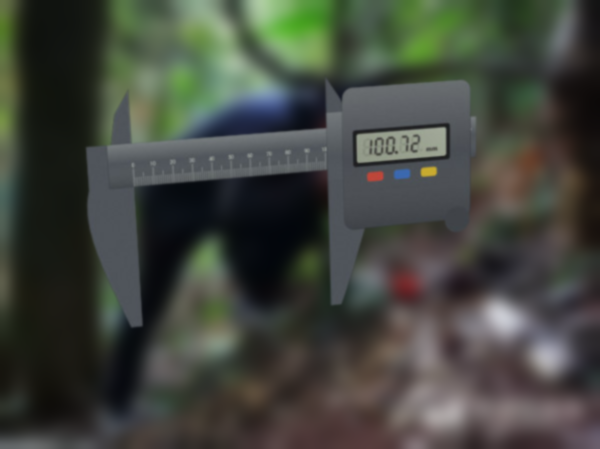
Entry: 100.72; mm
